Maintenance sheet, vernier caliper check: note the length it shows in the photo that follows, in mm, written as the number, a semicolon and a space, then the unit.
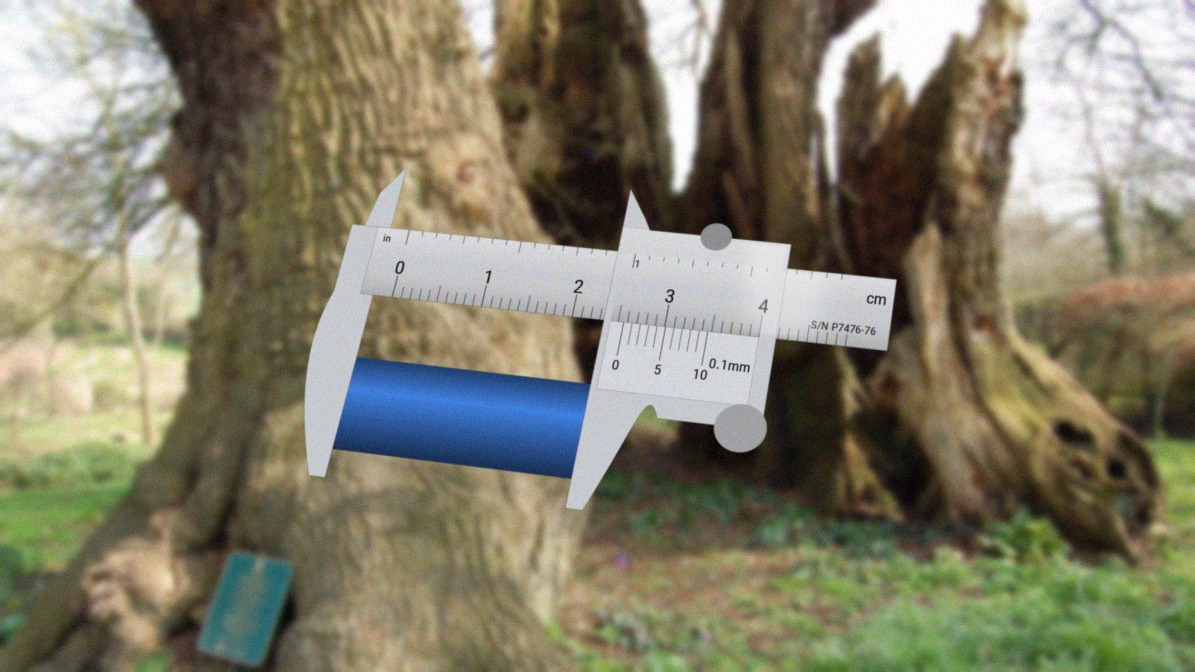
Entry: 25.6; mm
